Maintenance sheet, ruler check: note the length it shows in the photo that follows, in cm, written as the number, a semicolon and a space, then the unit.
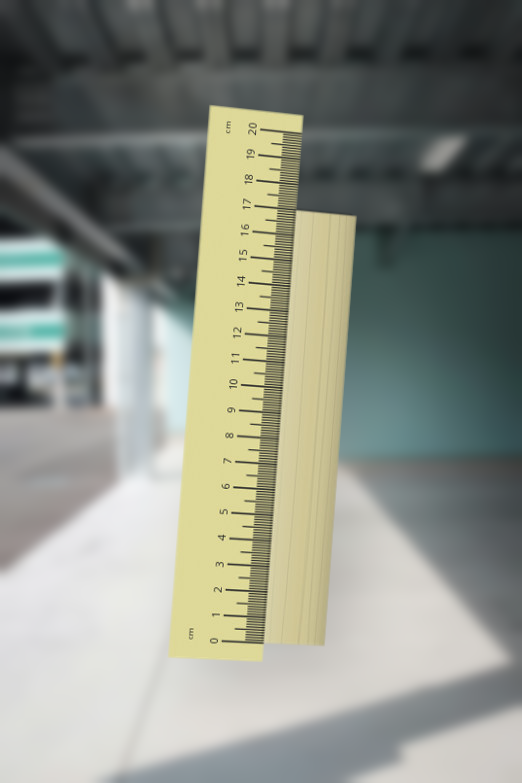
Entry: 17; cm
